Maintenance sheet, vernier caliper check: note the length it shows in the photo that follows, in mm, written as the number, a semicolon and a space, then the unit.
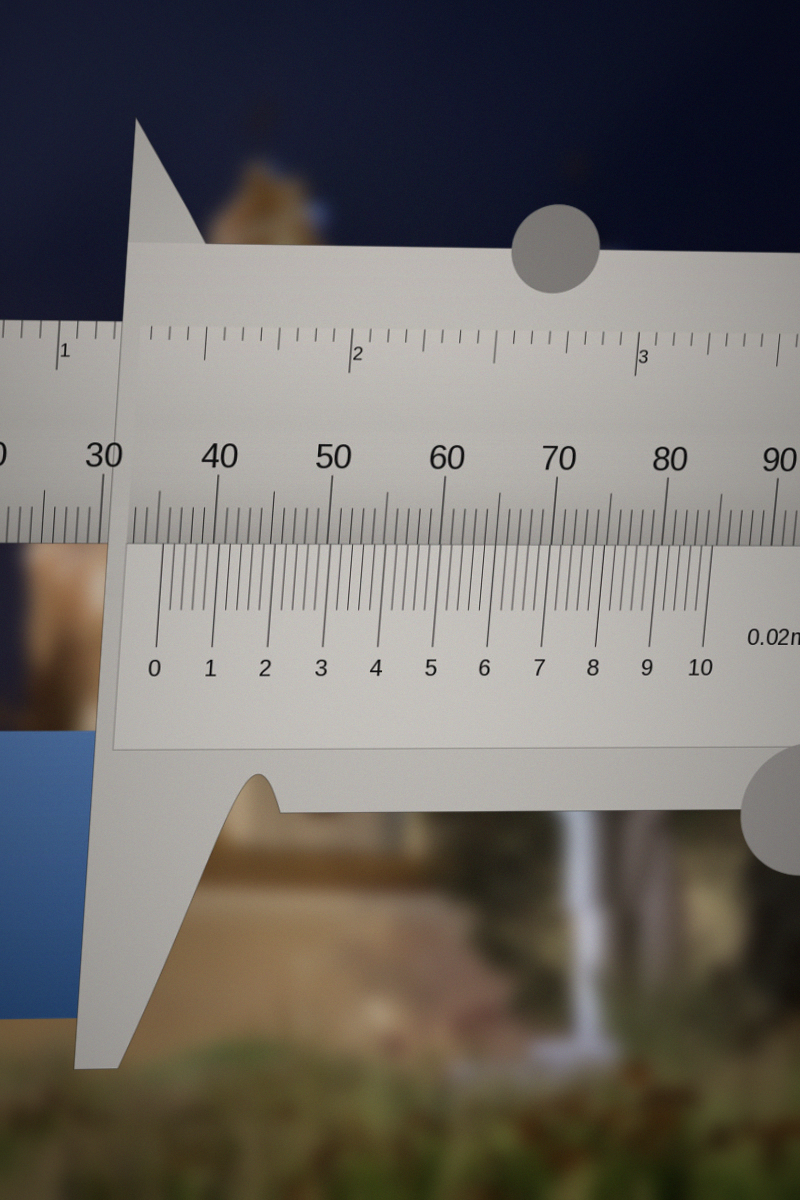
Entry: 35.6; mm
